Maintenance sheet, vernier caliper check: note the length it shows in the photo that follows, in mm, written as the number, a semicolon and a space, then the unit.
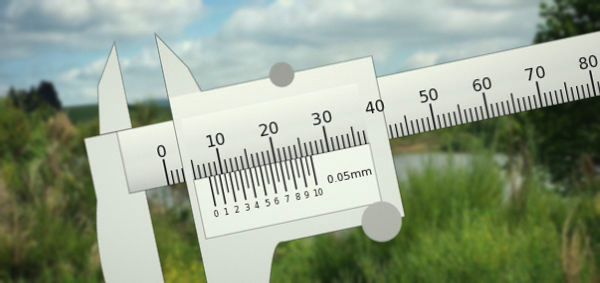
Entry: 7.6; mm
